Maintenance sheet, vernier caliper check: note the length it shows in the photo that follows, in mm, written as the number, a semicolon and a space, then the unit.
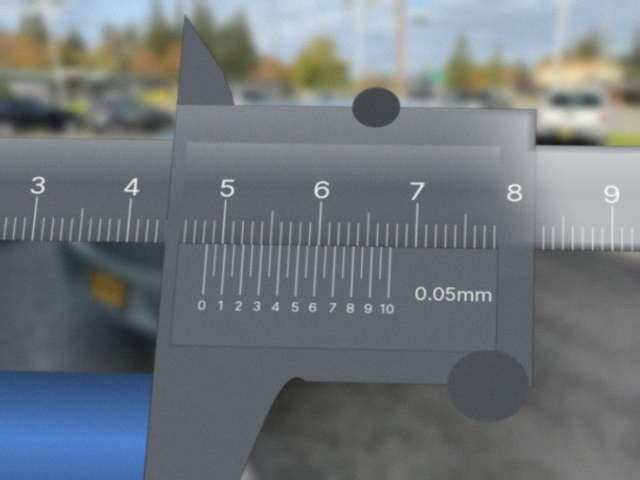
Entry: 48.4; mm
